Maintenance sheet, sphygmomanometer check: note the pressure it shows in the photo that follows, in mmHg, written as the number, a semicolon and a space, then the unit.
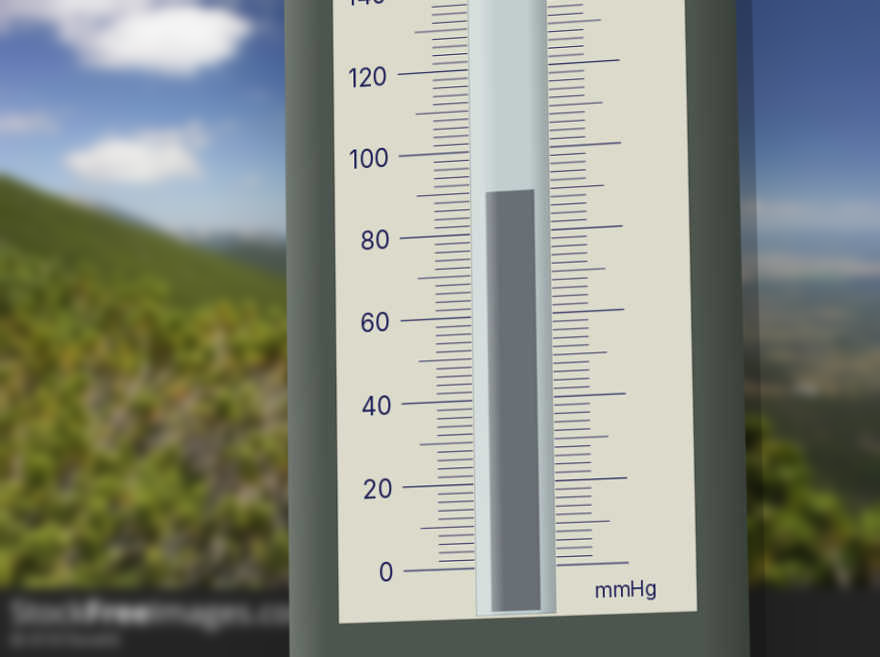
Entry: 90; mmHg
